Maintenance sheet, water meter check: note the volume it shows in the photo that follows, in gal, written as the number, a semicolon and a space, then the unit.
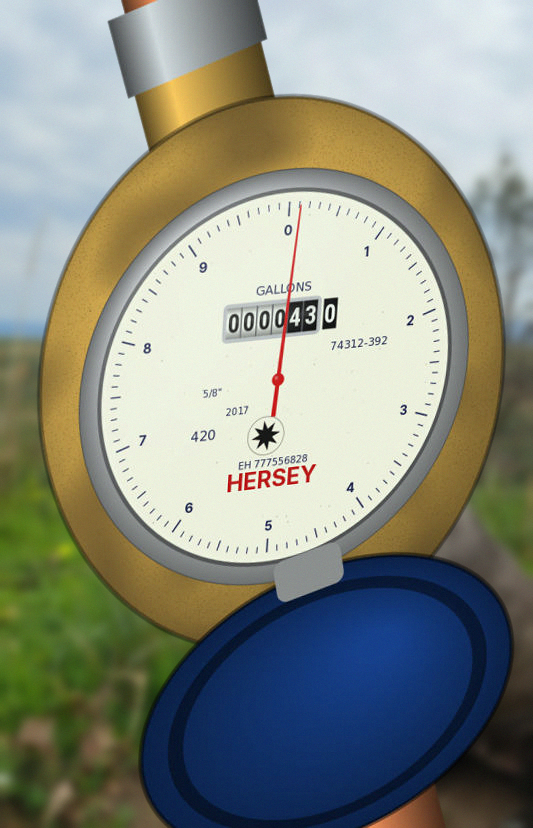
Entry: 430.1; gal
